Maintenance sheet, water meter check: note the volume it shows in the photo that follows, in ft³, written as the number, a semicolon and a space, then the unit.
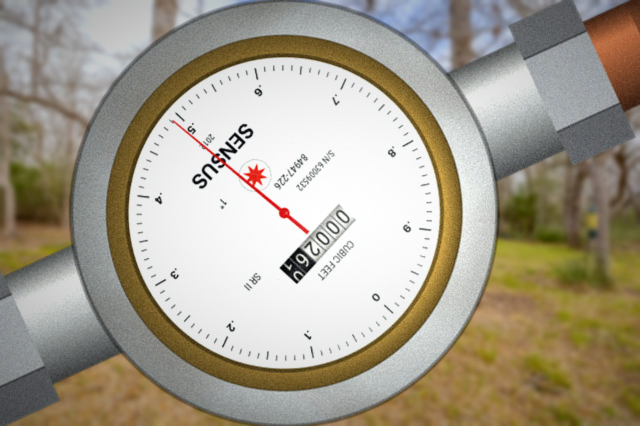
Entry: 260.49; ft³
